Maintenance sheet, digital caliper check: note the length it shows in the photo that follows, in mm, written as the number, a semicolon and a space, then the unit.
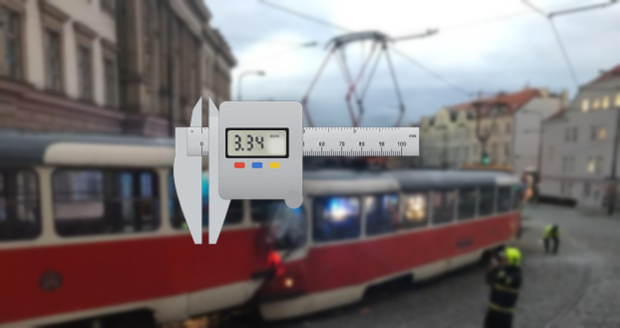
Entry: 3.34; mm
